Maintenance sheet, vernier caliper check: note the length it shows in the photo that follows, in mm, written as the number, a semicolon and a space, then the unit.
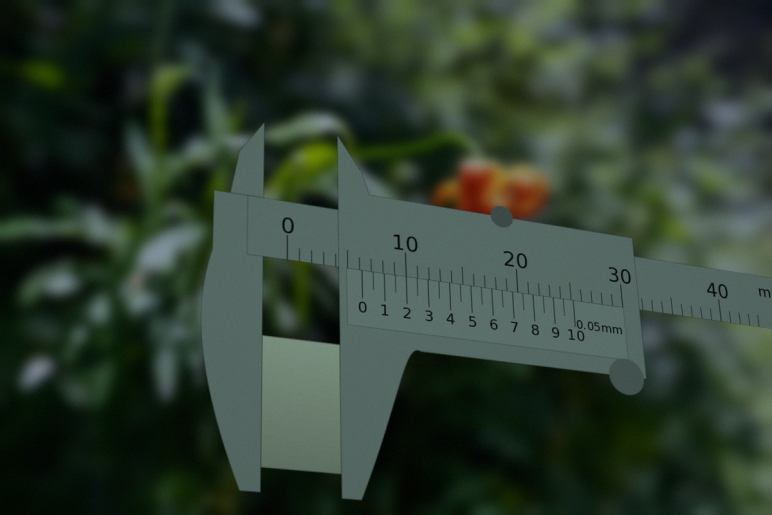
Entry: 6.2; mm
